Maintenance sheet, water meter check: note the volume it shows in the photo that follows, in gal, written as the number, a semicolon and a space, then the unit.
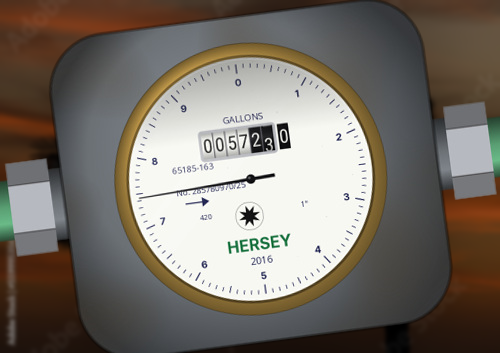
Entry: 57227.4; gal
